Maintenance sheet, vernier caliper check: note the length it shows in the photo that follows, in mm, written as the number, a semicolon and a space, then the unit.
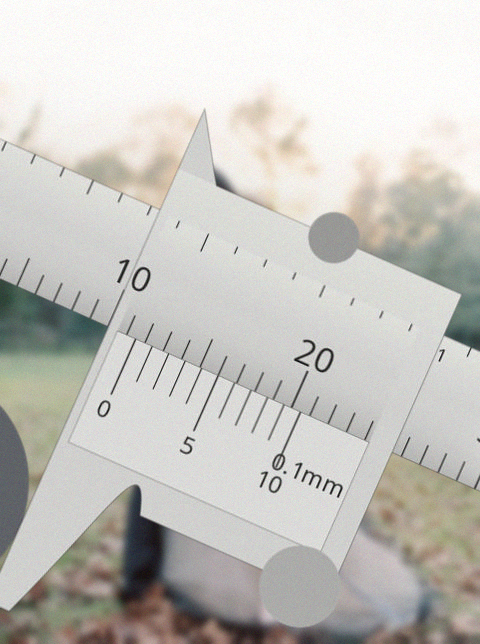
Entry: 11.5; mm
